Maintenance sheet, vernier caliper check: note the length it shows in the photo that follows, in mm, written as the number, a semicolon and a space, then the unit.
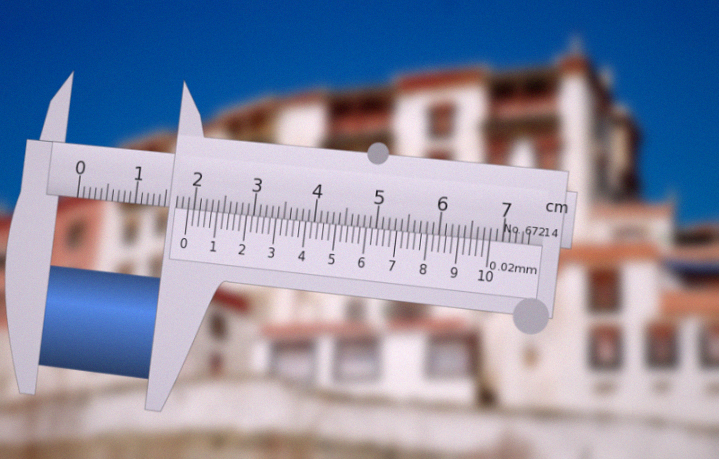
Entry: 19.0; mm
